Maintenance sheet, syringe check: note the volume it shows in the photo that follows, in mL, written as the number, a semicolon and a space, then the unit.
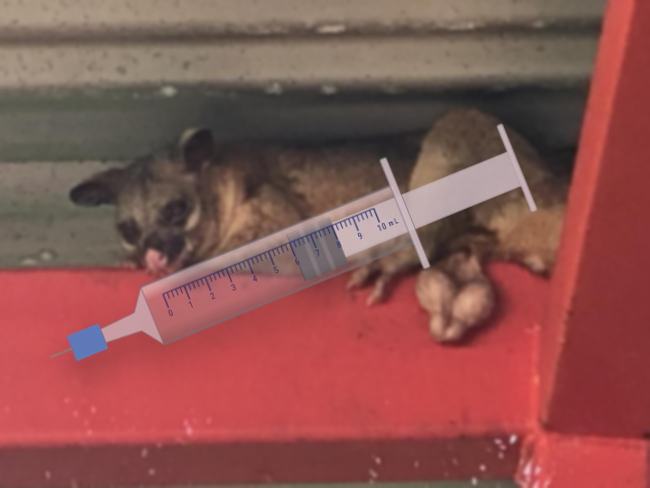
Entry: 6; mL
